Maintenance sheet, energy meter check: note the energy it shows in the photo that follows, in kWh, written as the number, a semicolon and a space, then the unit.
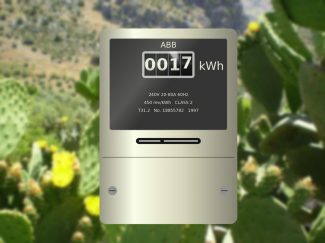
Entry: 17; kWh
